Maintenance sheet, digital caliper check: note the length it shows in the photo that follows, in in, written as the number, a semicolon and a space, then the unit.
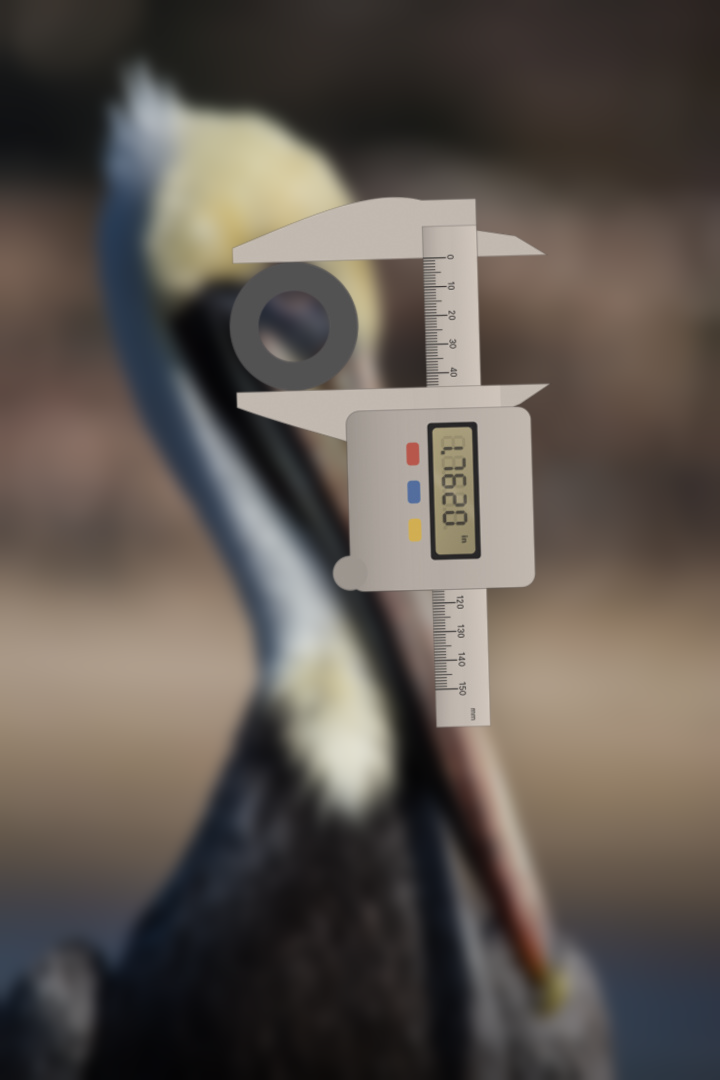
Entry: 1.7620; in
